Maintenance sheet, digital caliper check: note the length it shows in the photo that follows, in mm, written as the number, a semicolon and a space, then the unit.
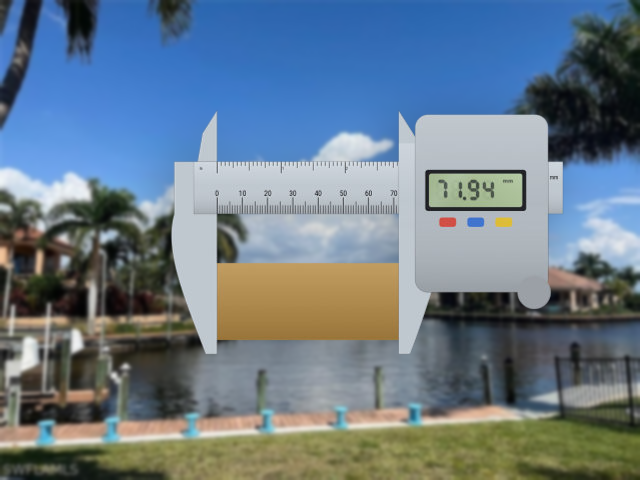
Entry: 71.94; mm
